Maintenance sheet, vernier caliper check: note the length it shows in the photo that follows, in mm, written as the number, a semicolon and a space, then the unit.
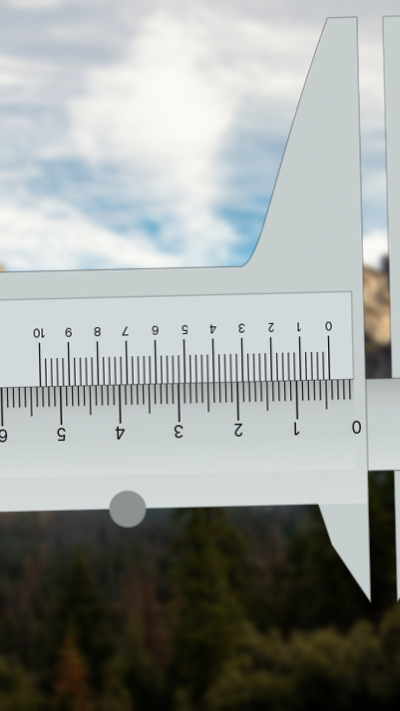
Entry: 4.4; mm
